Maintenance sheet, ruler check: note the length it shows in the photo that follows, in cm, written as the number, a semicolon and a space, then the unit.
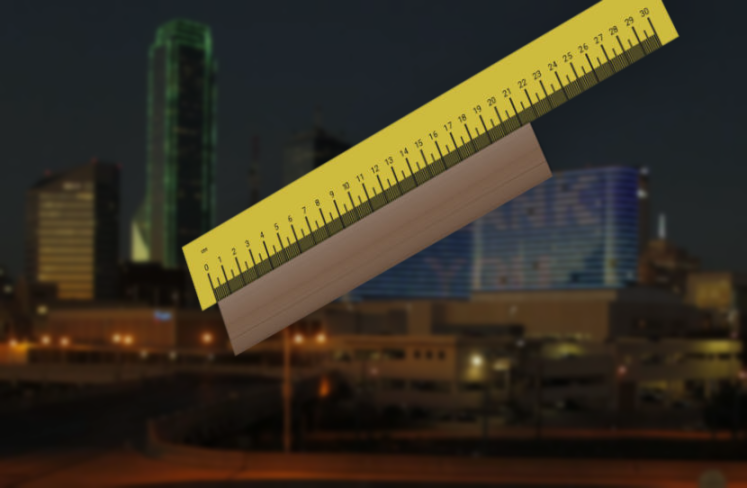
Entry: 21.5; cm
